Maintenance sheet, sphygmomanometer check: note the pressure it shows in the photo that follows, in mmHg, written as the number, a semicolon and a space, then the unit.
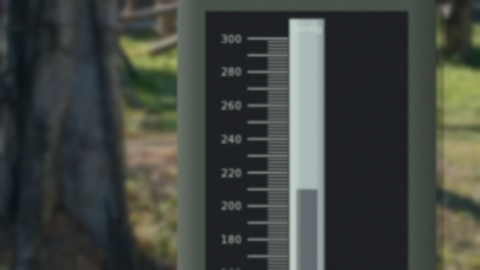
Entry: 210; mmHg
